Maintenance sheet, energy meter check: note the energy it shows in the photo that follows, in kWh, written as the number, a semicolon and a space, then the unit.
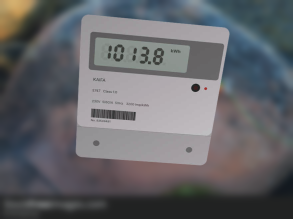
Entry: 1013.8; kWh
